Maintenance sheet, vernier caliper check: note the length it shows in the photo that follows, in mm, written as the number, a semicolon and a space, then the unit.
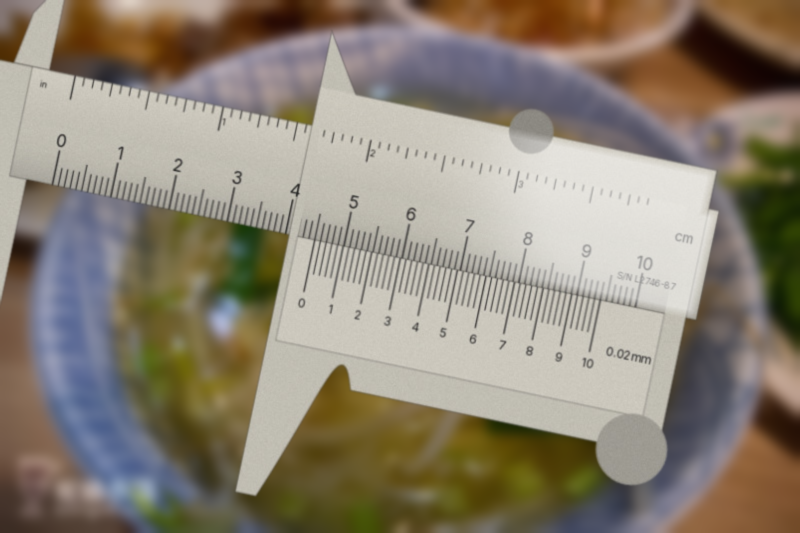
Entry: 45.0; mm
